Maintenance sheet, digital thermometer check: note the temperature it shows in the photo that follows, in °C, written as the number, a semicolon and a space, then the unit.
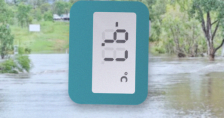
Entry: -9.7; °C
